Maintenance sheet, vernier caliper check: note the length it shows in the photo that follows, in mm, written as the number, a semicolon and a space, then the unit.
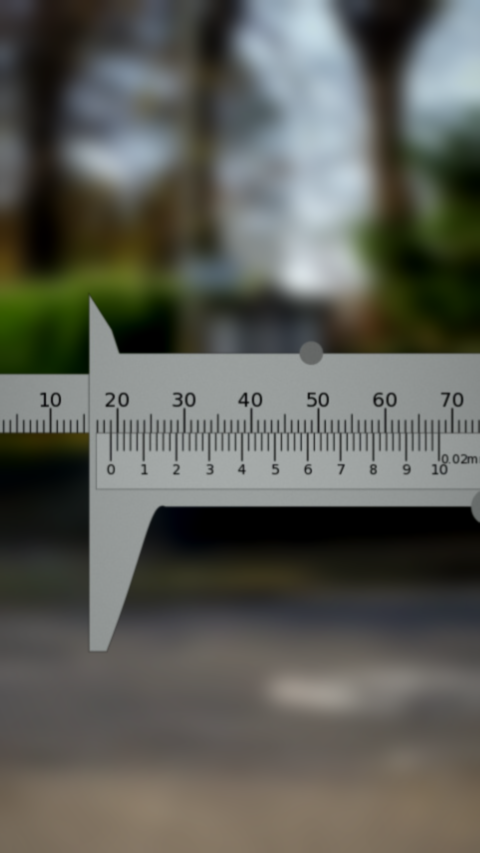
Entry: 19.0; mm
